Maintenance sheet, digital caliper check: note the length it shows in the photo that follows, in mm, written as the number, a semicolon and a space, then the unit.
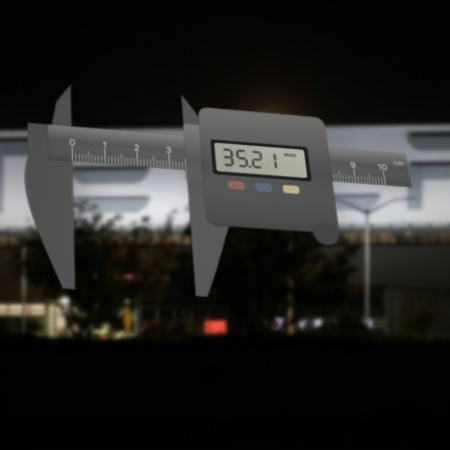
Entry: 35.21; mm
